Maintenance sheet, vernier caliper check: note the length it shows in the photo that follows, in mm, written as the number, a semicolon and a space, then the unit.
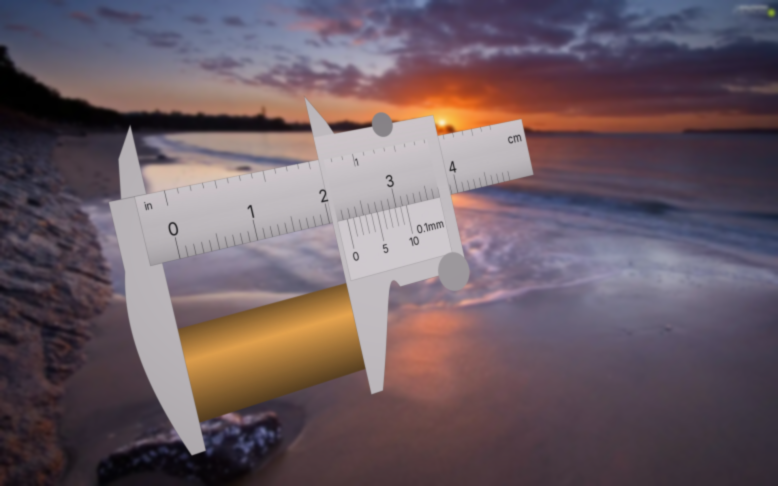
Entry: 22.6; mm
